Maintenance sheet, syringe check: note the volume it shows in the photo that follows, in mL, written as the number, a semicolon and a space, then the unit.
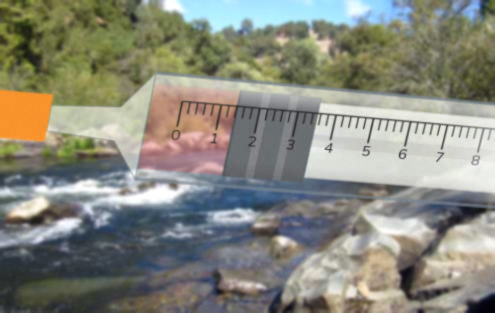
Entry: 1.4; mL
